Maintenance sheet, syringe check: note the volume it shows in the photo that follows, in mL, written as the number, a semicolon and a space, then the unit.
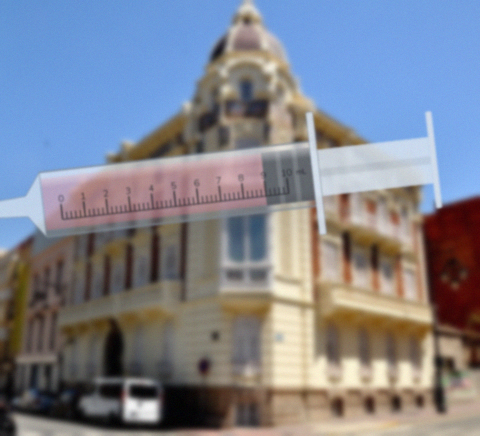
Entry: 9; mL
